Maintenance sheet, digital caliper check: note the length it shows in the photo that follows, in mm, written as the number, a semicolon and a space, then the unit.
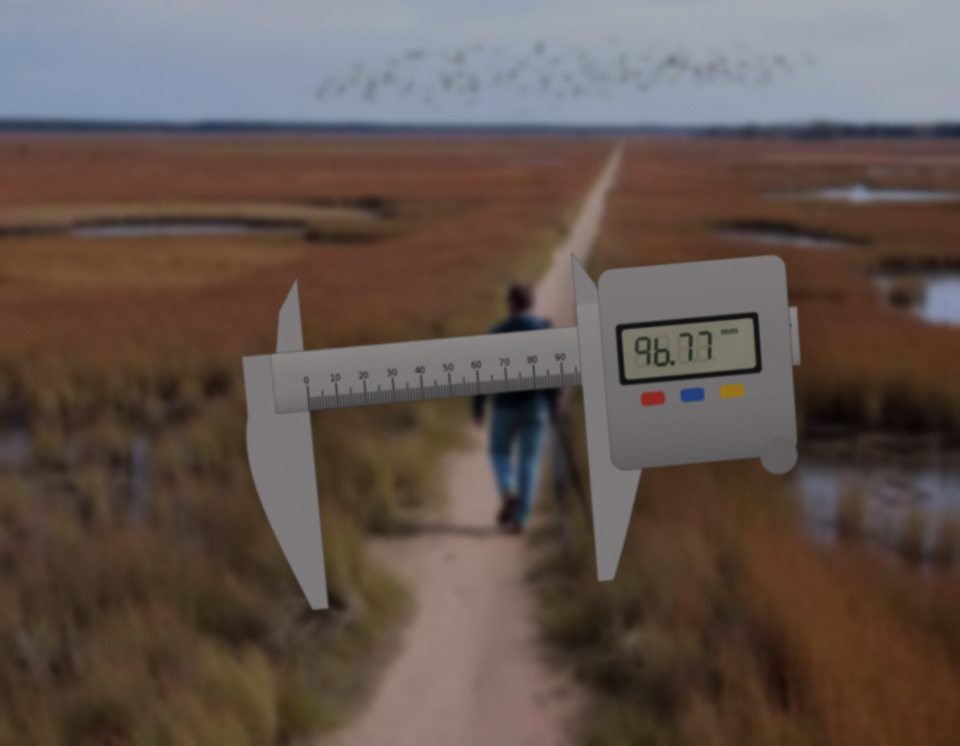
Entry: 96.77; mm
